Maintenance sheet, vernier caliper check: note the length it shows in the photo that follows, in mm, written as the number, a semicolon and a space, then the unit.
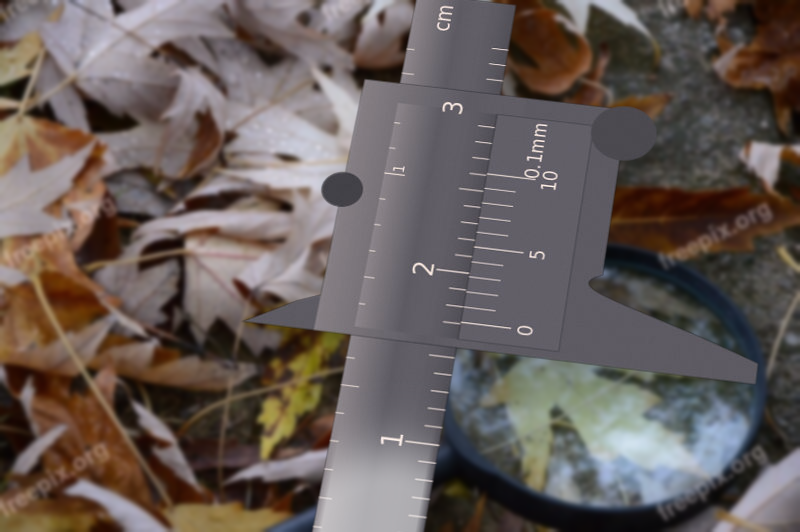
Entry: 17.1; mm
